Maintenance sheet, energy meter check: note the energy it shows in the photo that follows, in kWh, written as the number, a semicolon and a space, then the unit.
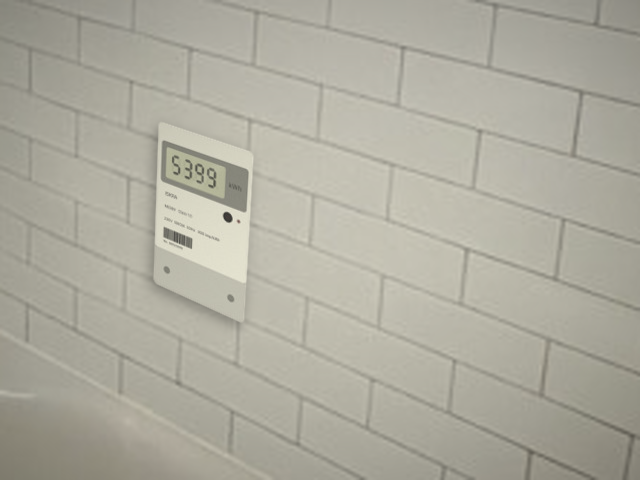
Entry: 5399; kWh
